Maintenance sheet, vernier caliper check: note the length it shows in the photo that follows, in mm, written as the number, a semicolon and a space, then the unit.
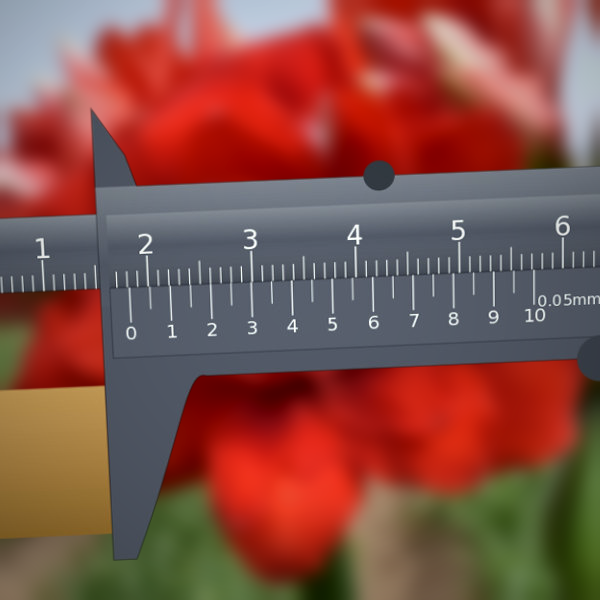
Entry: 18.2; mm
